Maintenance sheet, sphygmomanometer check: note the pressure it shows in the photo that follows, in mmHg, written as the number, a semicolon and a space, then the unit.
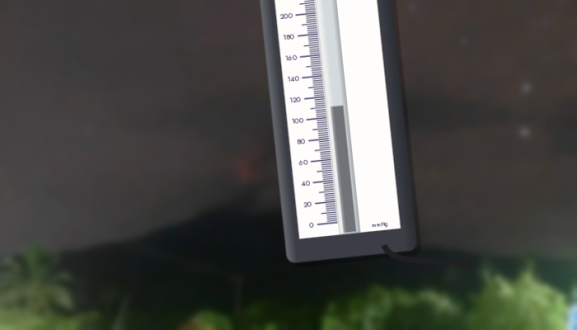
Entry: 110; mmHg
